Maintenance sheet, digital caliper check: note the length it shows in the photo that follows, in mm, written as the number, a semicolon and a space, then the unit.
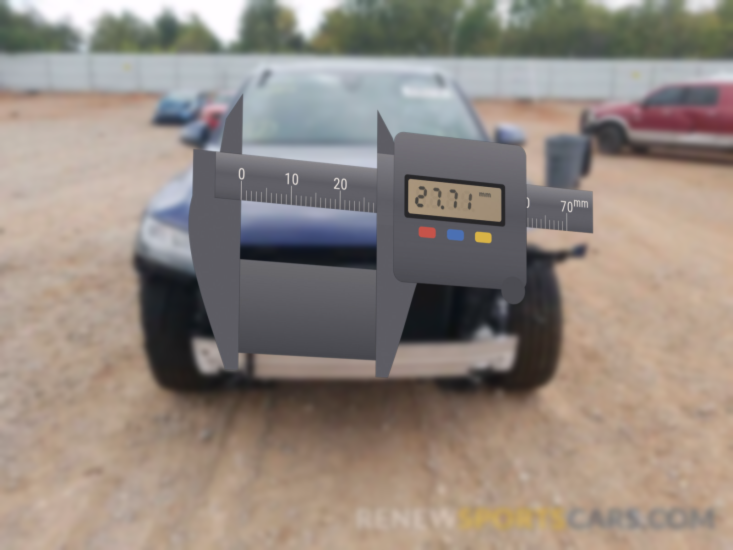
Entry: 27.71; mm
